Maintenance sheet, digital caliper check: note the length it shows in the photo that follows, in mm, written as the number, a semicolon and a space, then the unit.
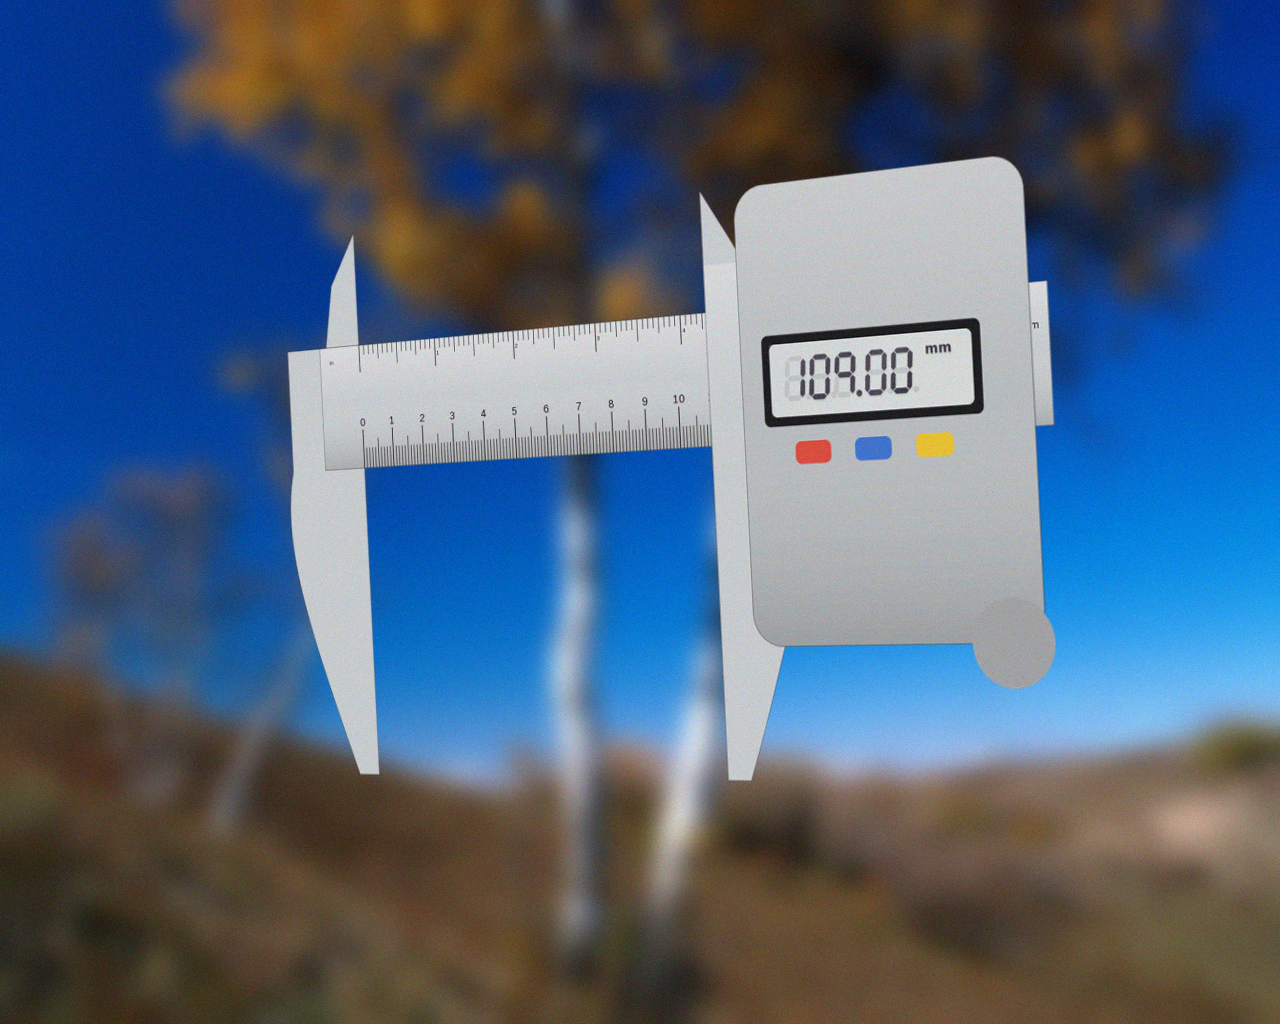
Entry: 109.00; mm
